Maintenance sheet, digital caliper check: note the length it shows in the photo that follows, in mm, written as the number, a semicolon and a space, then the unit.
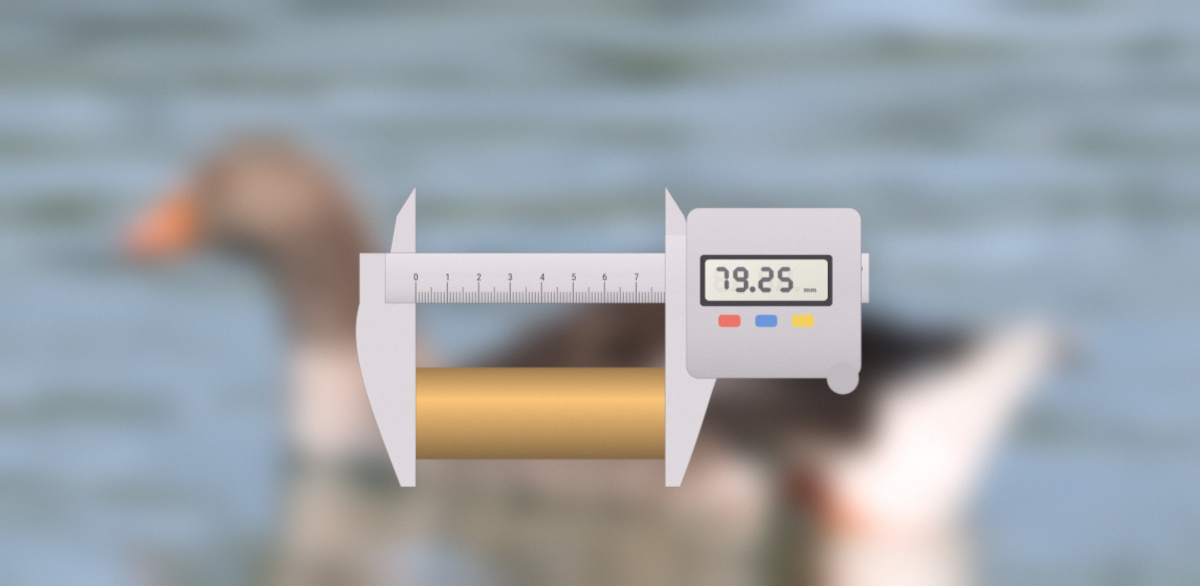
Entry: 79.25; mm
